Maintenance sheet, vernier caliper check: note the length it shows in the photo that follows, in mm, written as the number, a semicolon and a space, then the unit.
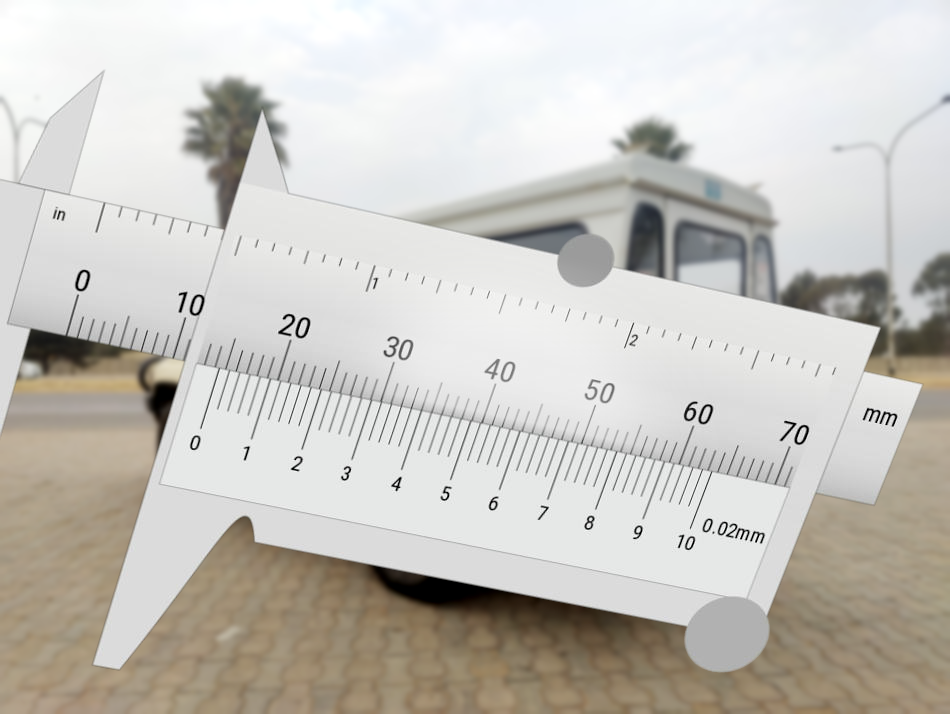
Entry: 14.4; mm
